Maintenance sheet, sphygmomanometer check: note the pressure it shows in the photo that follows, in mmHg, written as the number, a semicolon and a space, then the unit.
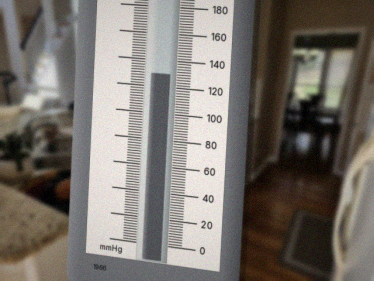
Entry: 130; mmHg
